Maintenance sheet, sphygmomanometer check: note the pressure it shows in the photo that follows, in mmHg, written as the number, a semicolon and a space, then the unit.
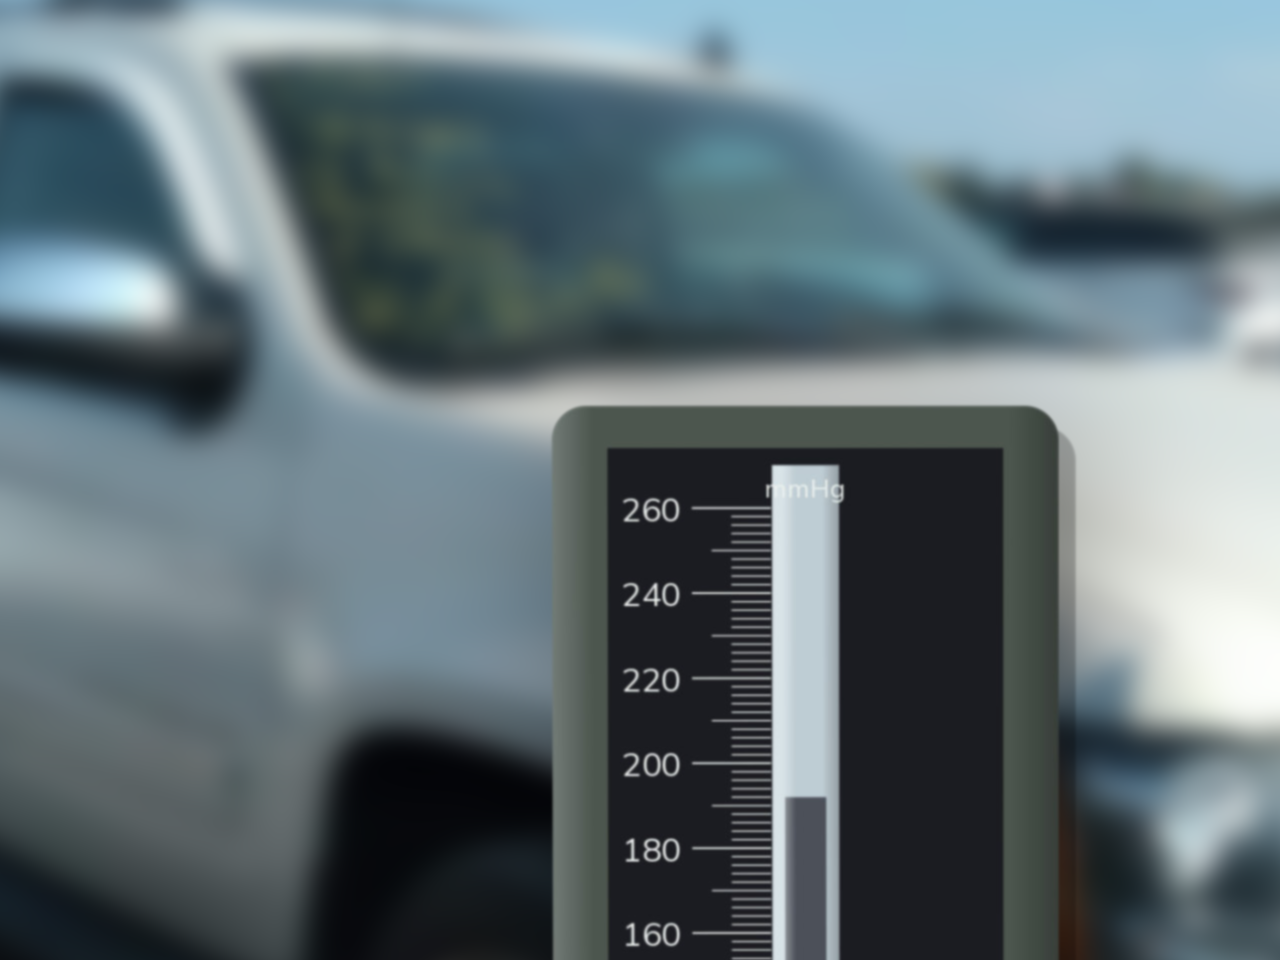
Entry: 192; mmHg
